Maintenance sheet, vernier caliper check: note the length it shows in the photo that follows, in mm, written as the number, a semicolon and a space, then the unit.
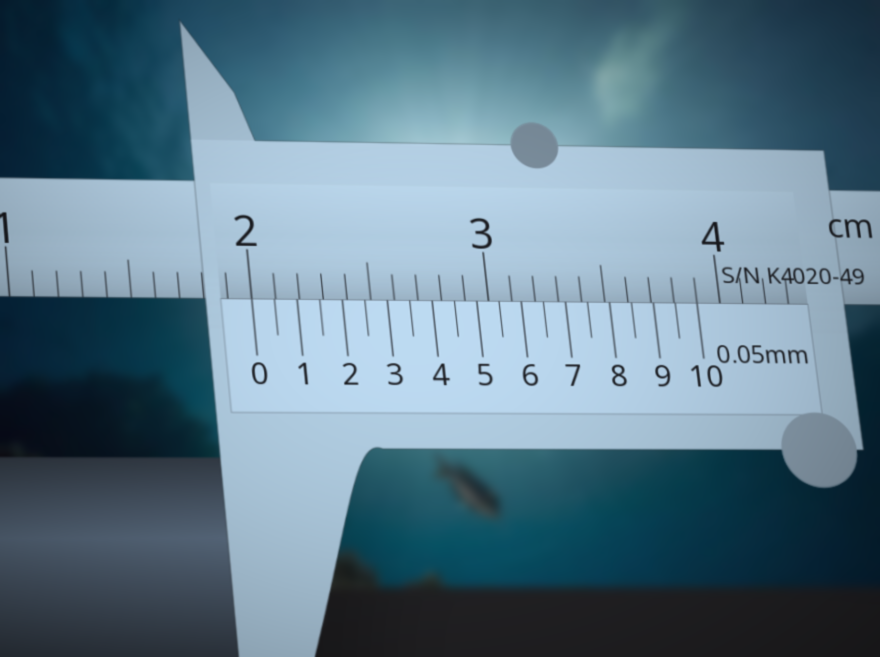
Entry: 20.0; mm
